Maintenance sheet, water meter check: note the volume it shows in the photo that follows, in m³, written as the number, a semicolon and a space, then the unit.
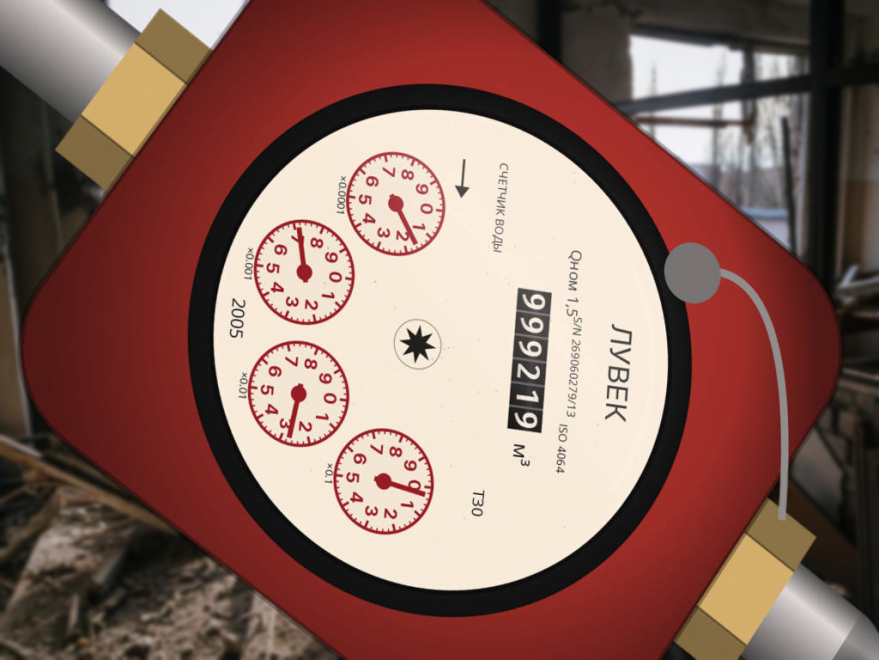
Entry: 999219.0271; m³
